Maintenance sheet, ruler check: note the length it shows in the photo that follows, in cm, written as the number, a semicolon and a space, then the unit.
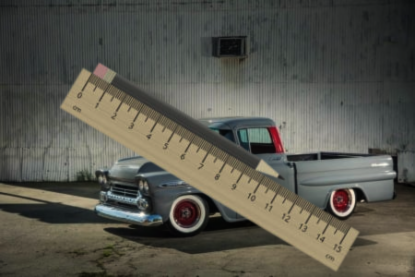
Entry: 11; cm
